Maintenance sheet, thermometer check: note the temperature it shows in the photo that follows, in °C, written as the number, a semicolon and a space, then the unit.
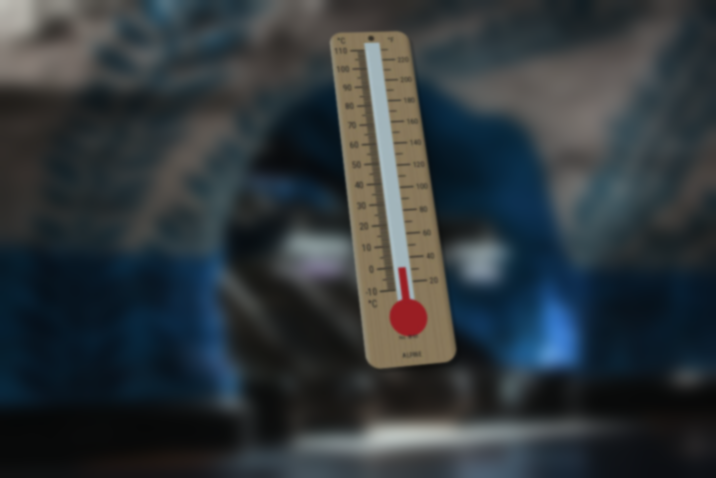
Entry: 0; °C
